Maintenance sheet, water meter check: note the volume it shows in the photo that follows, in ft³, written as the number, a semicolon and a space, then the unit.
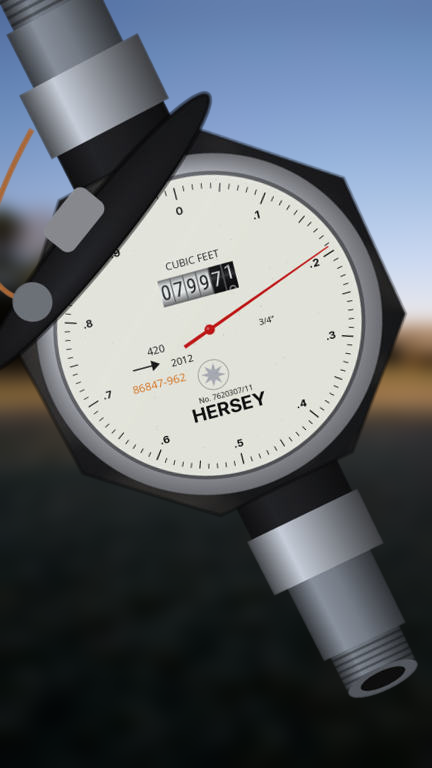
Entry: 79971.19; ft³
